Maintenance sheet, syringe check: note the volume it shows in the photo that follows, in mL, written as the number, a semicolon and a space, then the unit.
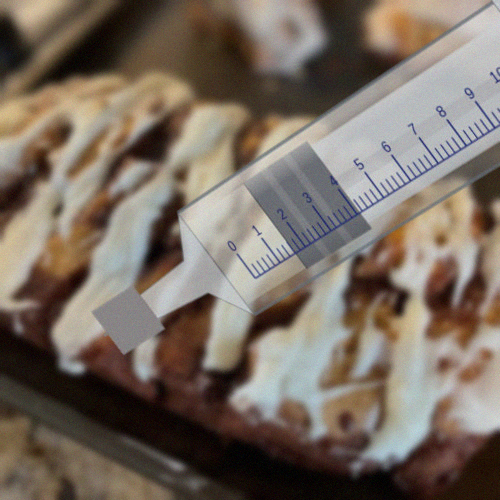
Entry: 1.6; mL
